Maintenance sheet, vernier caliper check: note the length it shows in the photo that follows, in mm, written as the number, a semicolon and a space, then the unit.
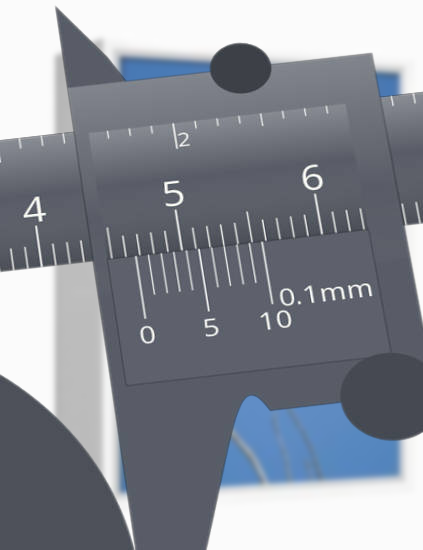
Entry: 46.7; mm
